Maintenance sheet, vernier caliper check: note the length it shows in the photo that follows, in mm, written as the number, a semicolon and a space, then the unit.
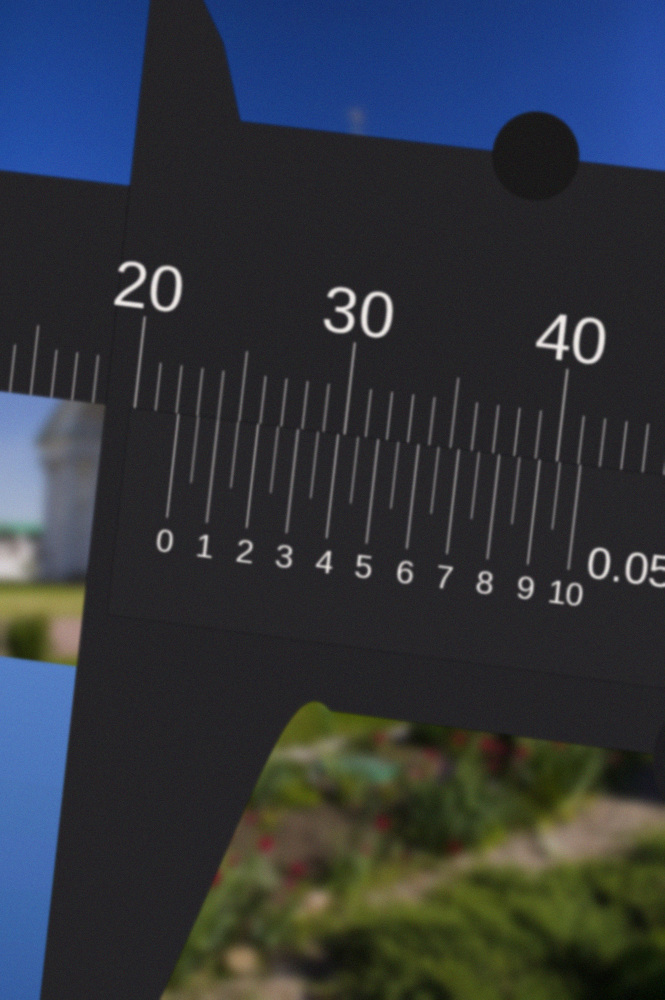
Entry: 22.1; mm
